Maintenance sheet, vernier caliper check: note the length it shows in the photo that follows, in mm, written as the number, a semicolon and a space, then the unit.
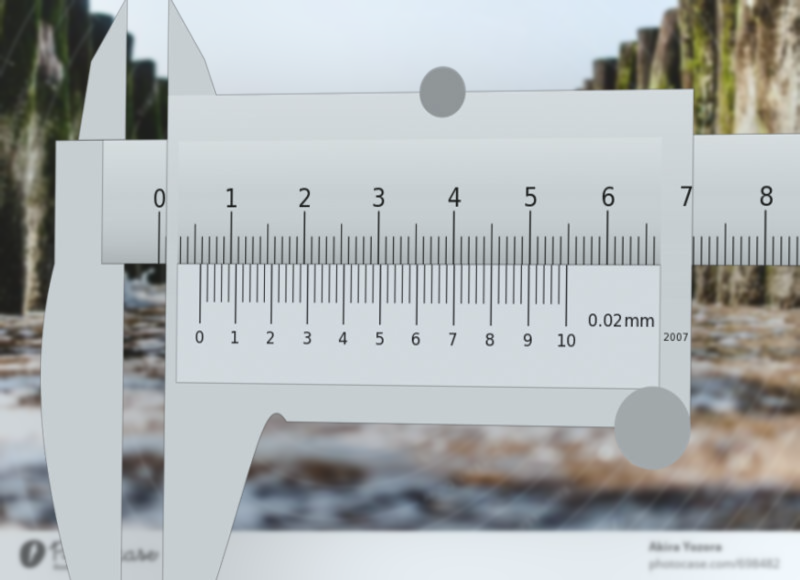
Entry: 5.8; mm
